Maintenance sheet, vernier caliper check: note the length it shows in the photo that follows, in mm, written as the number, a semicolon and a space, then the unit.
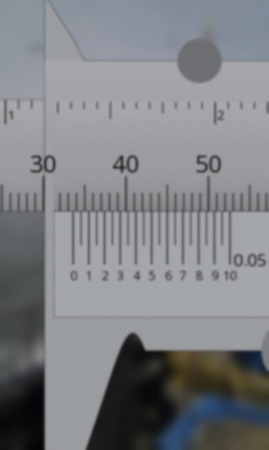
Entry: 33.6; mm
